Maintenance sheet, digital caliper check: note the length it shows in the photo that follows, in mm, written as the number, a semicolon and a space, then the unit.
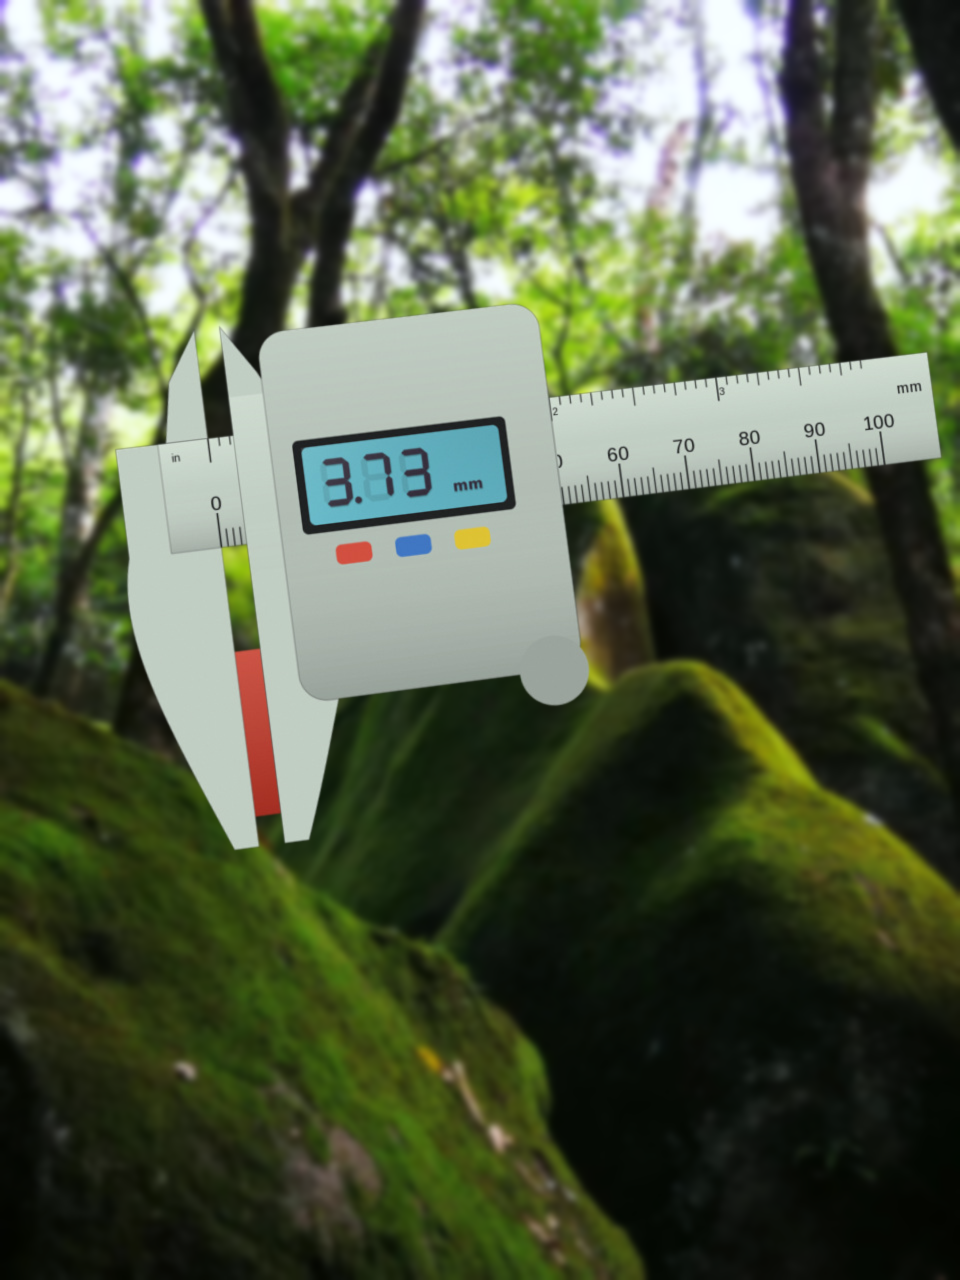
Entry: 3.73; mm
